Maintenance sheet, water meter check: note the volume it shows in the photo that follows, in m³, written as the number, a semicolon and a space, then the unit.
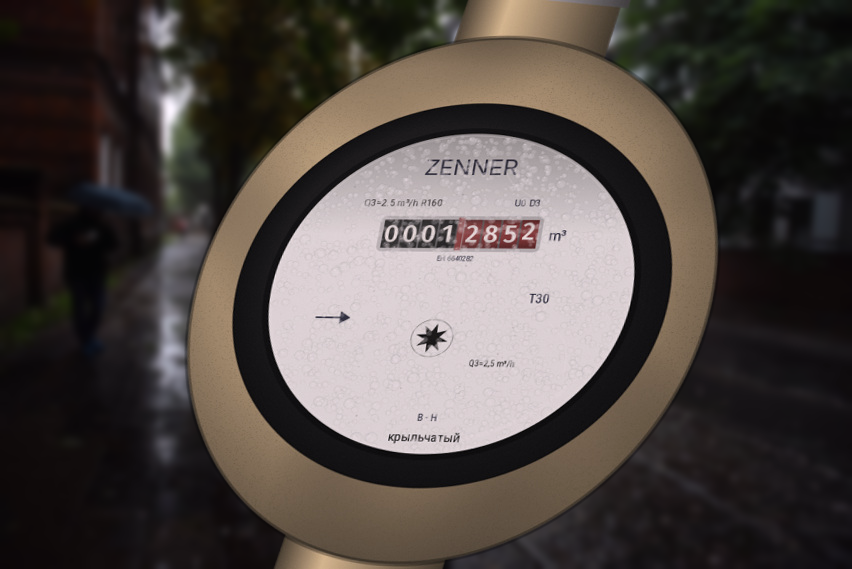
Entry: 1.2852; m³
